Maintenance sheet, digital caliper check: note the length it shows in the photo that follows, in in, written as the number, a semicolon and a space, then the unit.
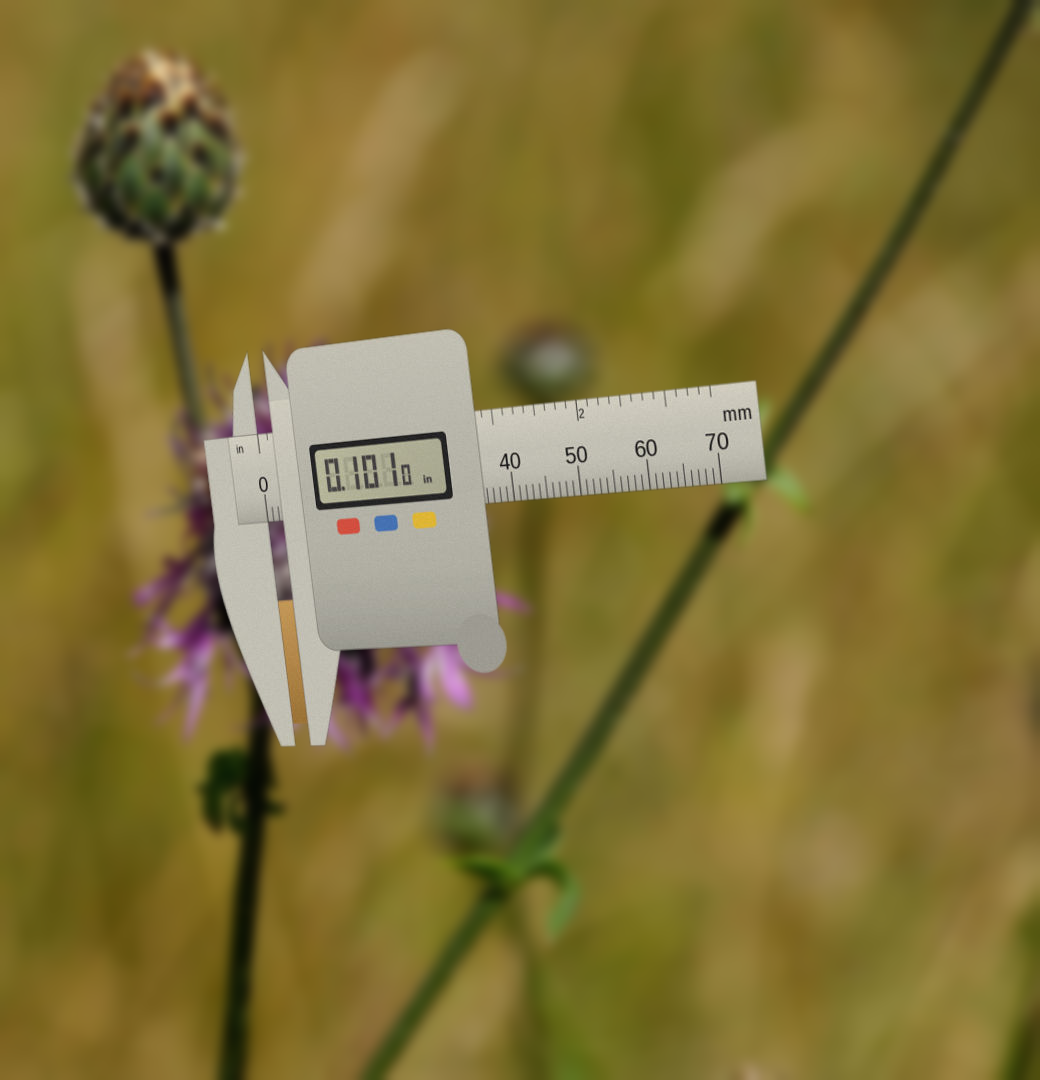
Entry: 0.1010; in
